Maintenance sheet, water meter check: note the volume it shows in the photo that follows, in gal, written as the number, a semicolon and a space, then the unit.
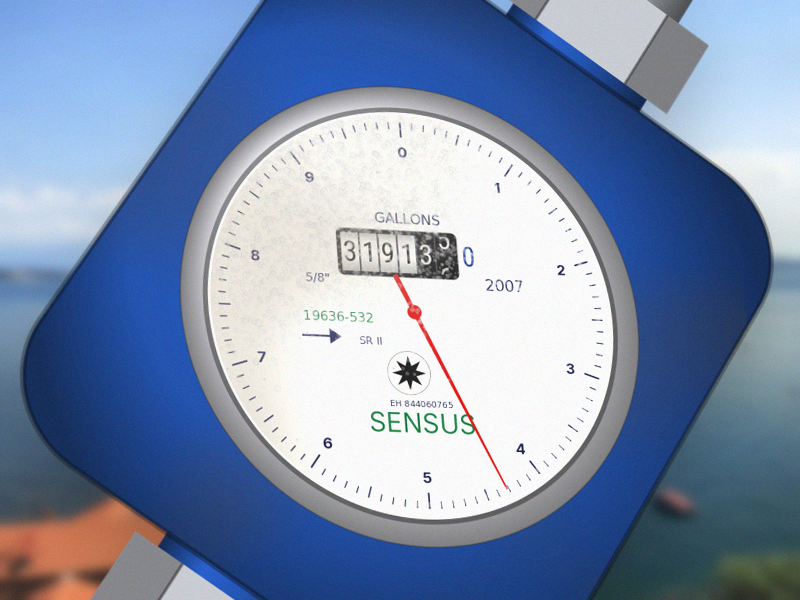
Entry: 3191354.3; gal
